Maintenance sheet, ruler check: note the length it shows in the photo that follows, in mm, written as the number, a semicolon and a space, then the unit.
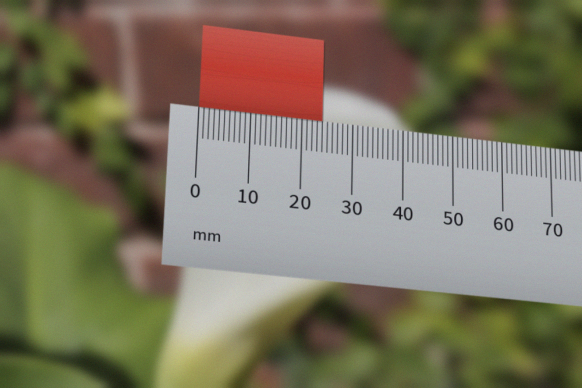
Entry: 24; mm
